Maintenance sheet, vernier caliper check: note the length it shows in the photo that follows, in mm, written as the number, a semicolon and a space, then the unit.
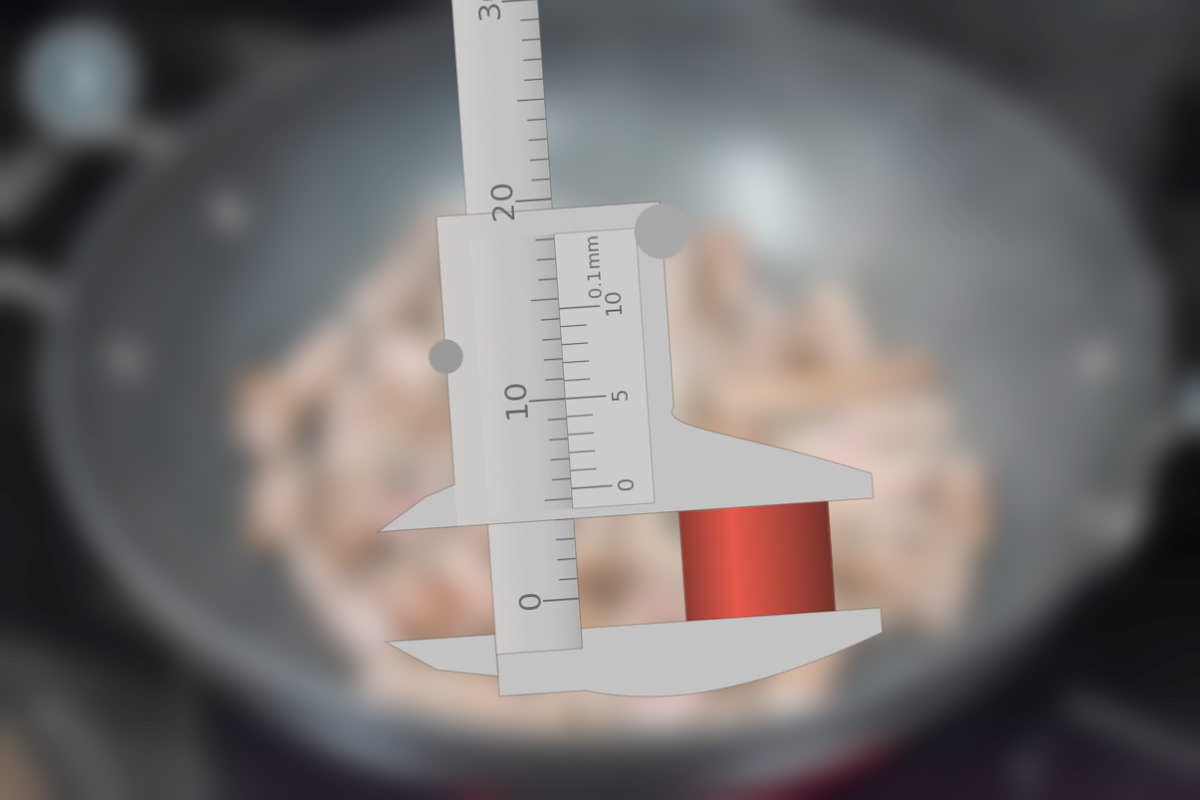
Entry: 5.5; mm
